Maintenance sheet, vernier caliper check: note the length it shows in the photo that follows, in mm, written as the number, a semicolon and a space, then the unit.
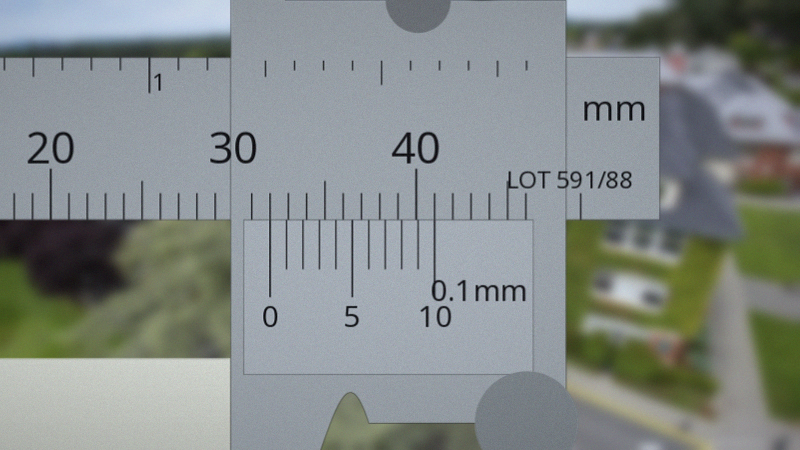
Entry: 32.0; mm
